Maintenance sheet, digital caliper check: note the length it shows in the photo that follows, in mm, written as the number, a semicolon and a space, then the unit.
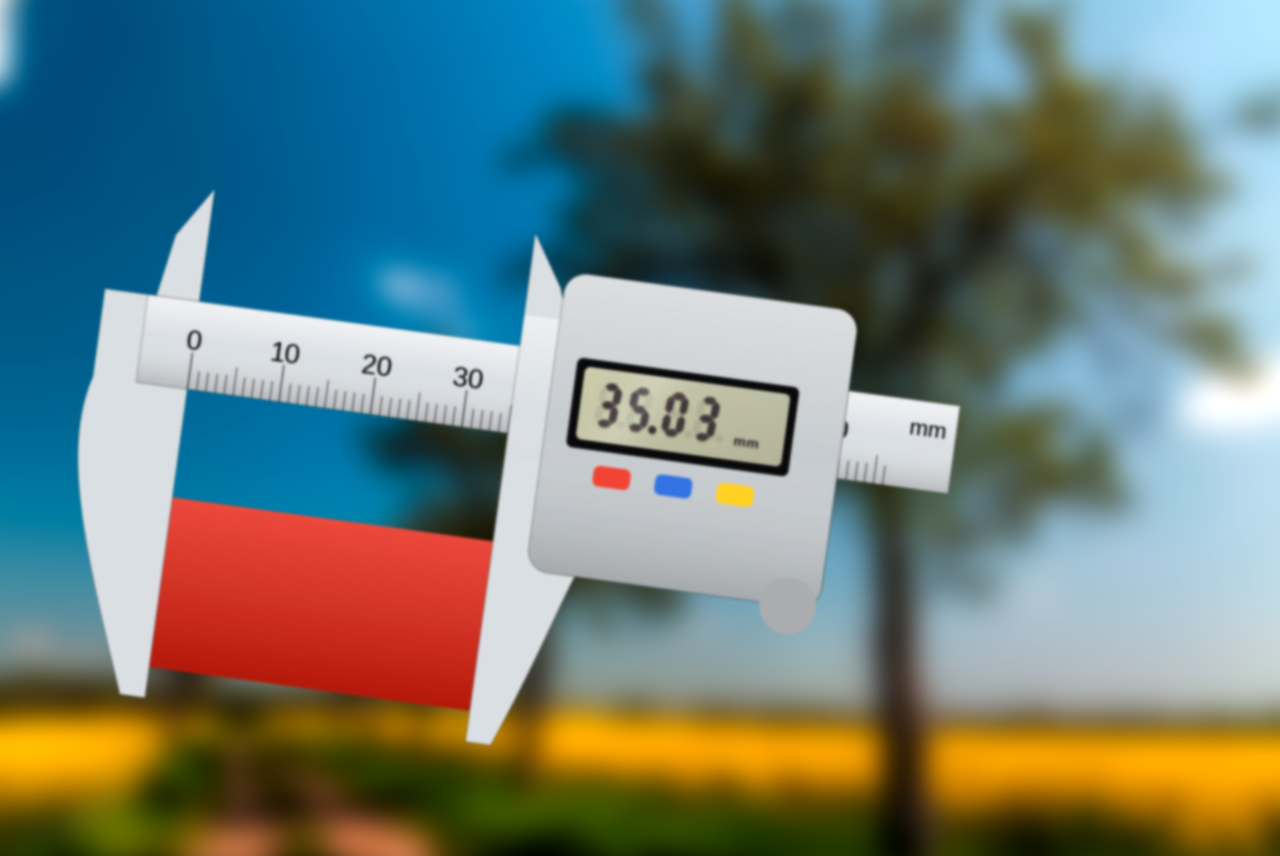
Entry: 35.03; mm
